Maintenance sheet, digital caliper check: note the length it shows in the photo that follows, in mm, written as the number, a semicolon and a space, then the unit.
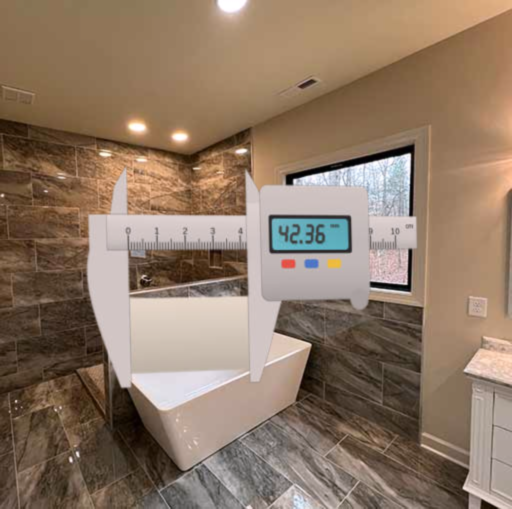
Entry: 42.36; mm
